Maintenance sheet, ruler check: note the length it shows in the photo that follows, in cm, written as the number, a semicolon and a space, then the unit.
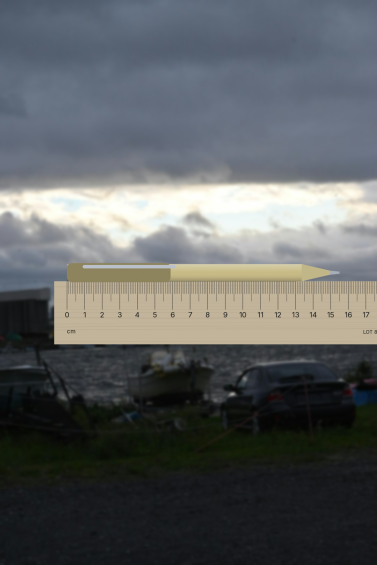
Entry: 15.5; cm
